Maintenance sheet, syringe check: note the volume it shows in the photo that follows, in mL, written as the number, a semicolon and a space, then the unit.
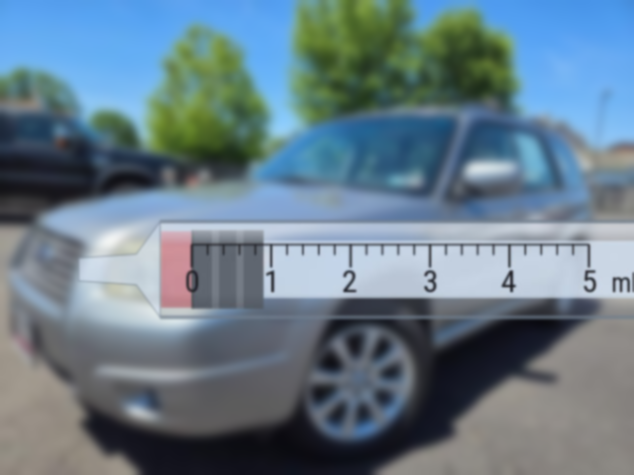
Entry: 0; mL
